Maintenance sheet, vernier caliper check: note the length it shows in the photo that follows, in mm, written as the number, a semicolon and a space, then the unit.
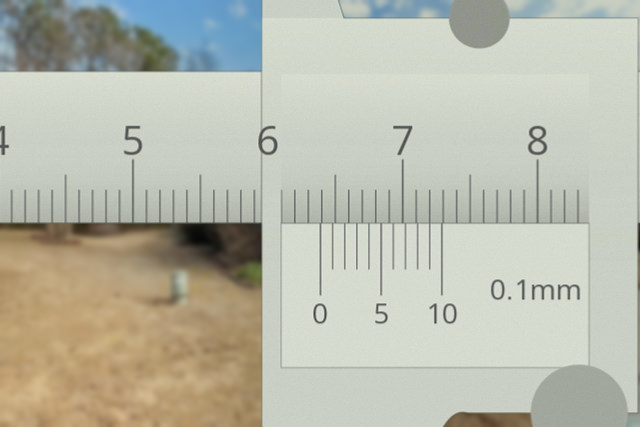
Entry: 63.9; mm
